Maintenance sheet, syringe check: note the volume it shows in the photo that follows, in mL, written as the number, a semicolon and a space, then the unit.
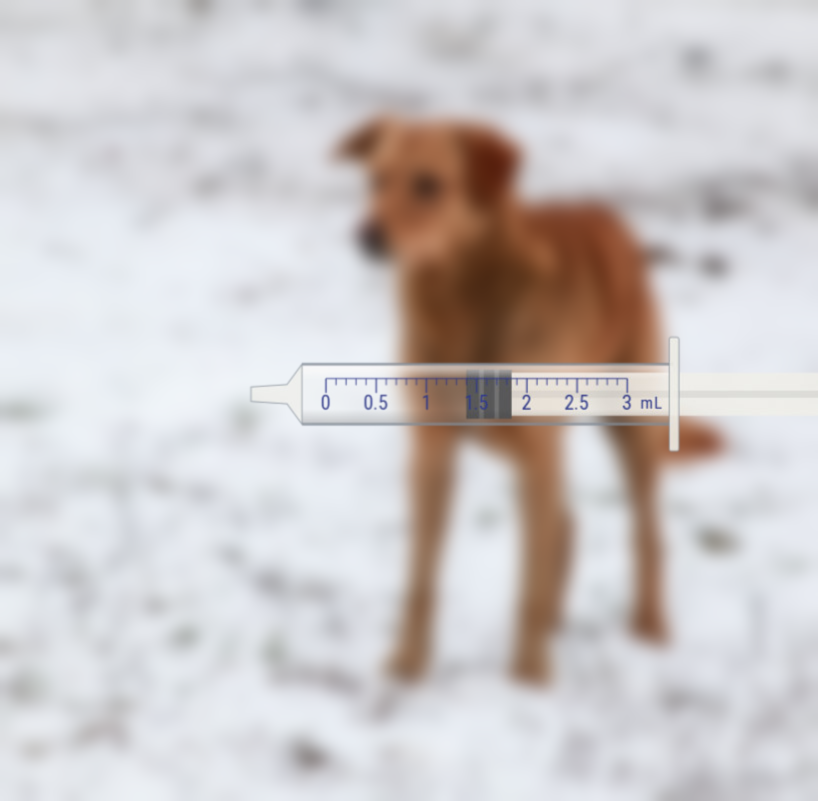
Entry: 1.4; mL
